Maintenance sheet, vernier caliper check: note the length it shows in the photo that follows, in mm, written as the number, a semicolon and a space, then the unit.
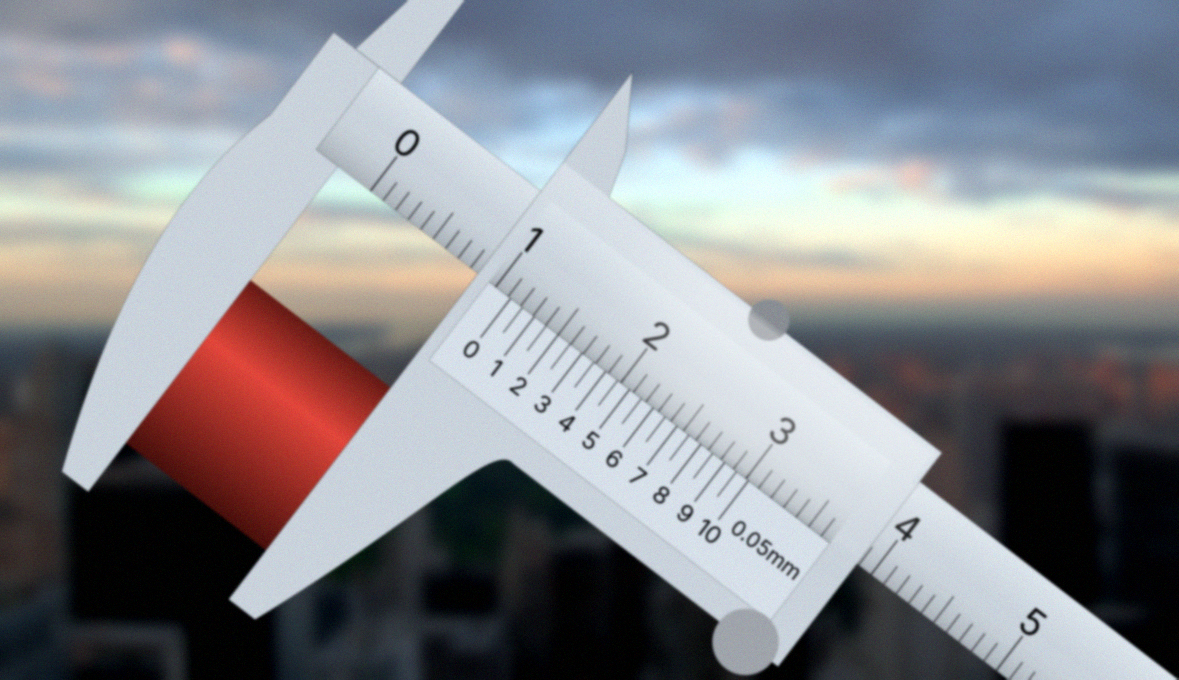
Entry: 11.2; mm
